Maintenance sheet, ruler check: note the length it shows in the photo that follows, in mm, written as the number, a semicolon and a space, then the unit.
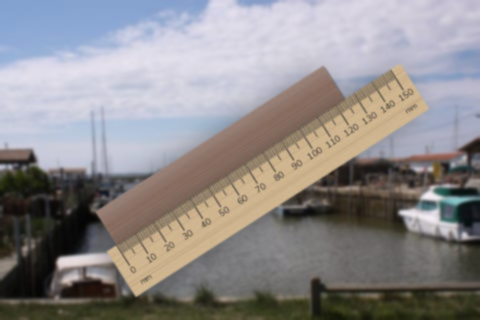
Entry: 125; mm
